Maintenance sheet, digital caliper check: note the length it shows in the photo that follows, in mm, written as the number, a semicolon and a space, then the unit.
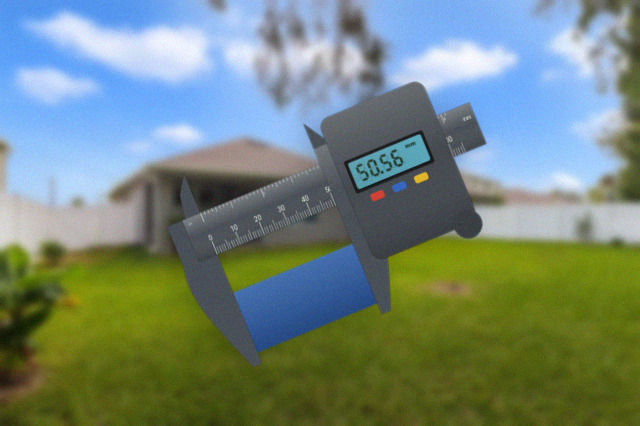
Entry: 50.56; mm
